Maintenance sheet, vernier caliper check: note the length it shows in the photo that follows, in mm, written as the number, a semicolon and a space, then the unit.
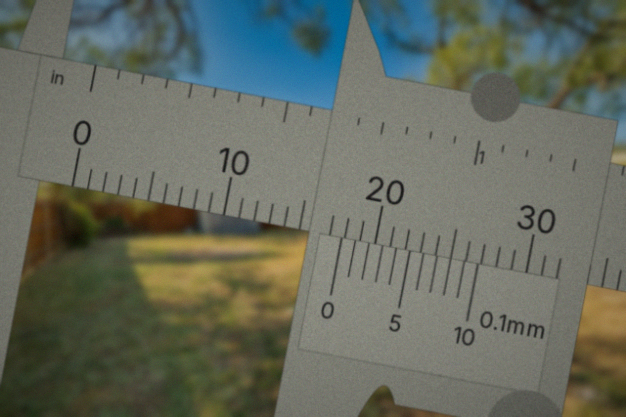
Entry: 17.8; mm
